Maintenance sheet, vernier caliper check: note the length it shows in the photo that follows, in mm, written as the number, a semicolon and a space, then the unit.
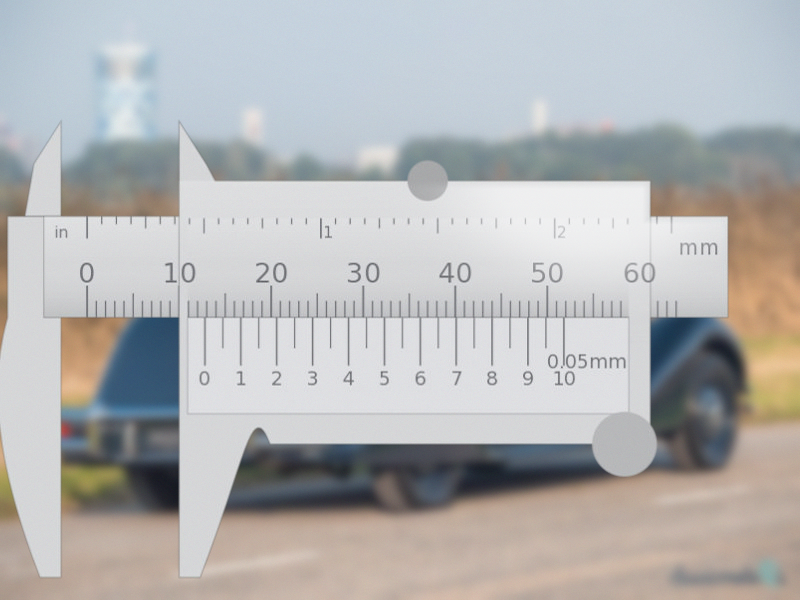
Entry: 12.8; mm
